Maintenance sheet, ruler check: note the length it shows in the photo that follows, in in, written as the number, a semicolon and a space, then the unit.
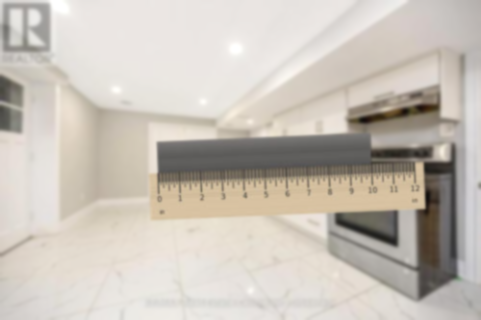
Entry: 10; in
